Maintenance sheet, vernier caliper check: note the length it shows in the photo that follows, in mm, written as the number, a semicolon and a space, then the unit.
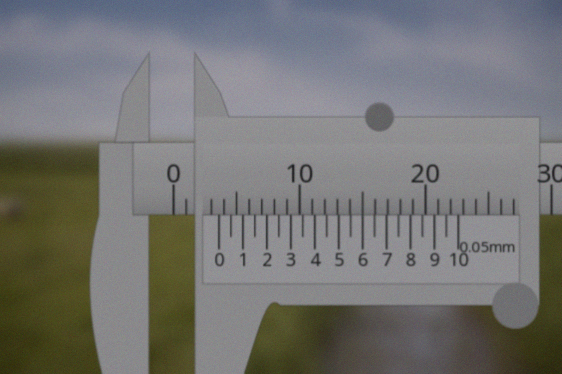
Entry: 3.6; mm
